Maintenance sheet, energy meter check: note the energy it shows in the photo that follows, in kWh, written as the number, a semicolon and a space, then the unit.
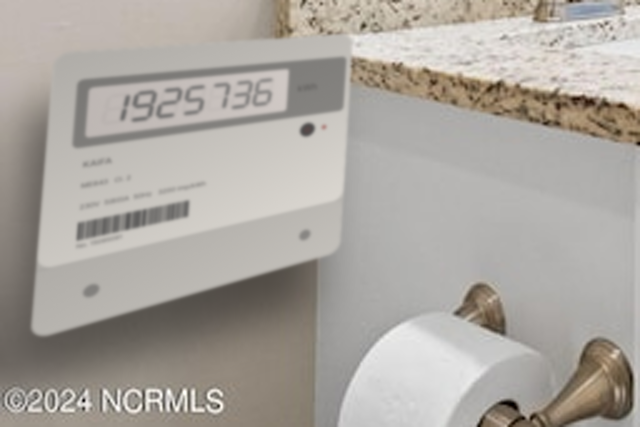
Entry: 1925736; kWh
